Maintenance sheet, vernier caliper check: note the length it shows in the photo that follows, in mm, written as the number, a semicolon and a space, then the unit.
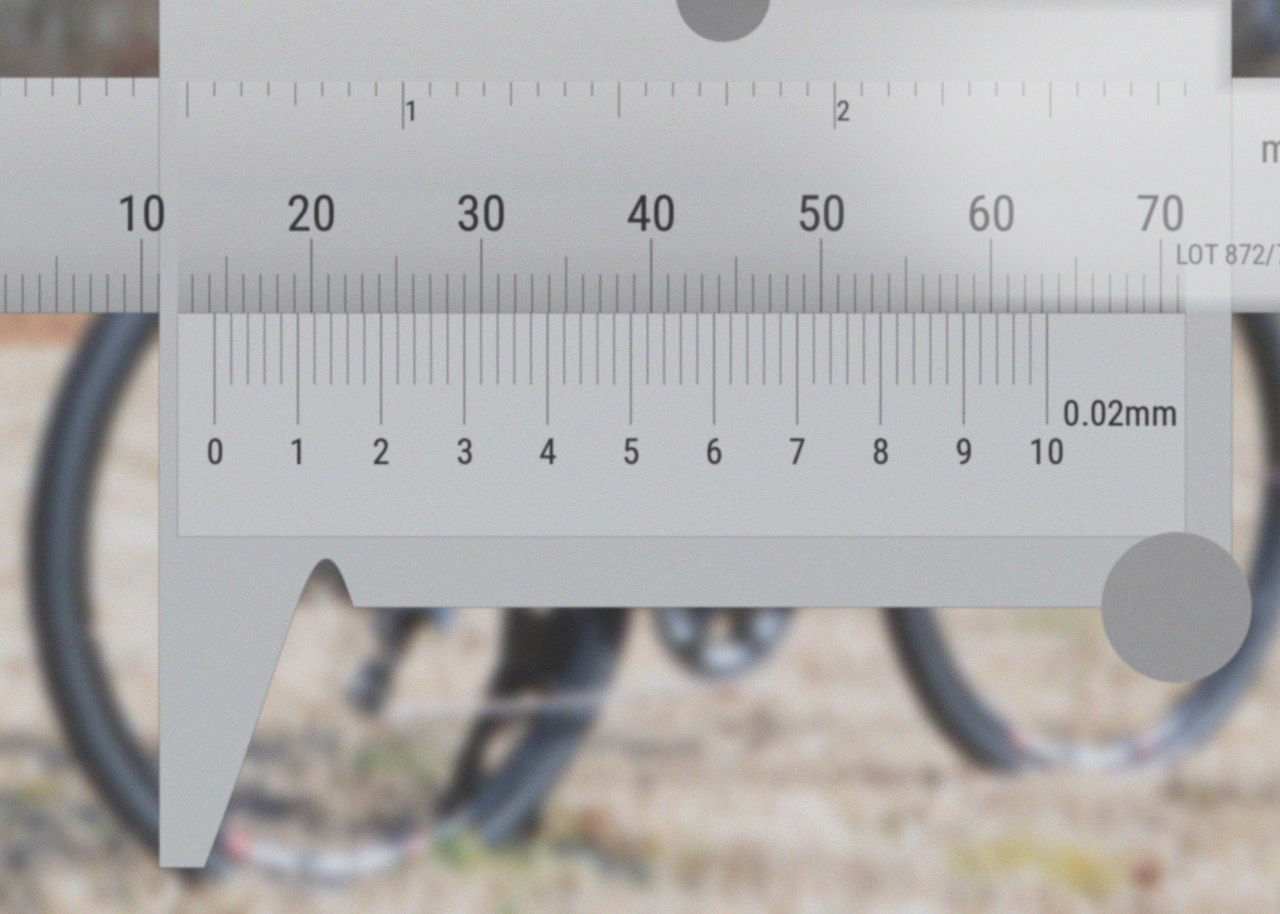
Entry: 14.3; mm
